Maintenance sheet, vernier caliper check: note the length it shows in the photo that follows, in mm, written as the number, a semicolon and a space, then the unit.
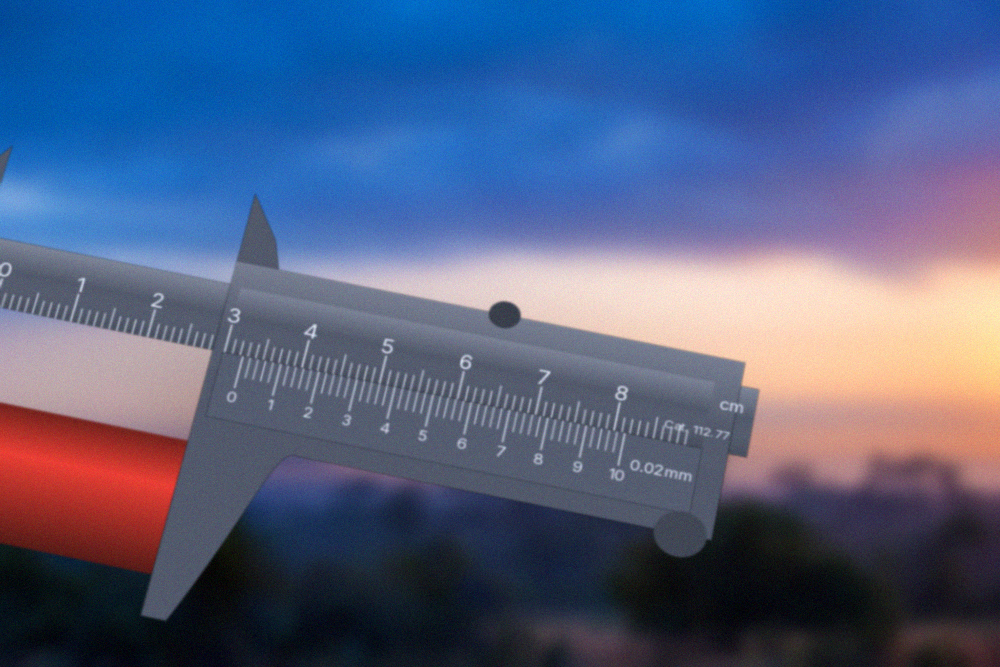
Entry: 32.4; mm
